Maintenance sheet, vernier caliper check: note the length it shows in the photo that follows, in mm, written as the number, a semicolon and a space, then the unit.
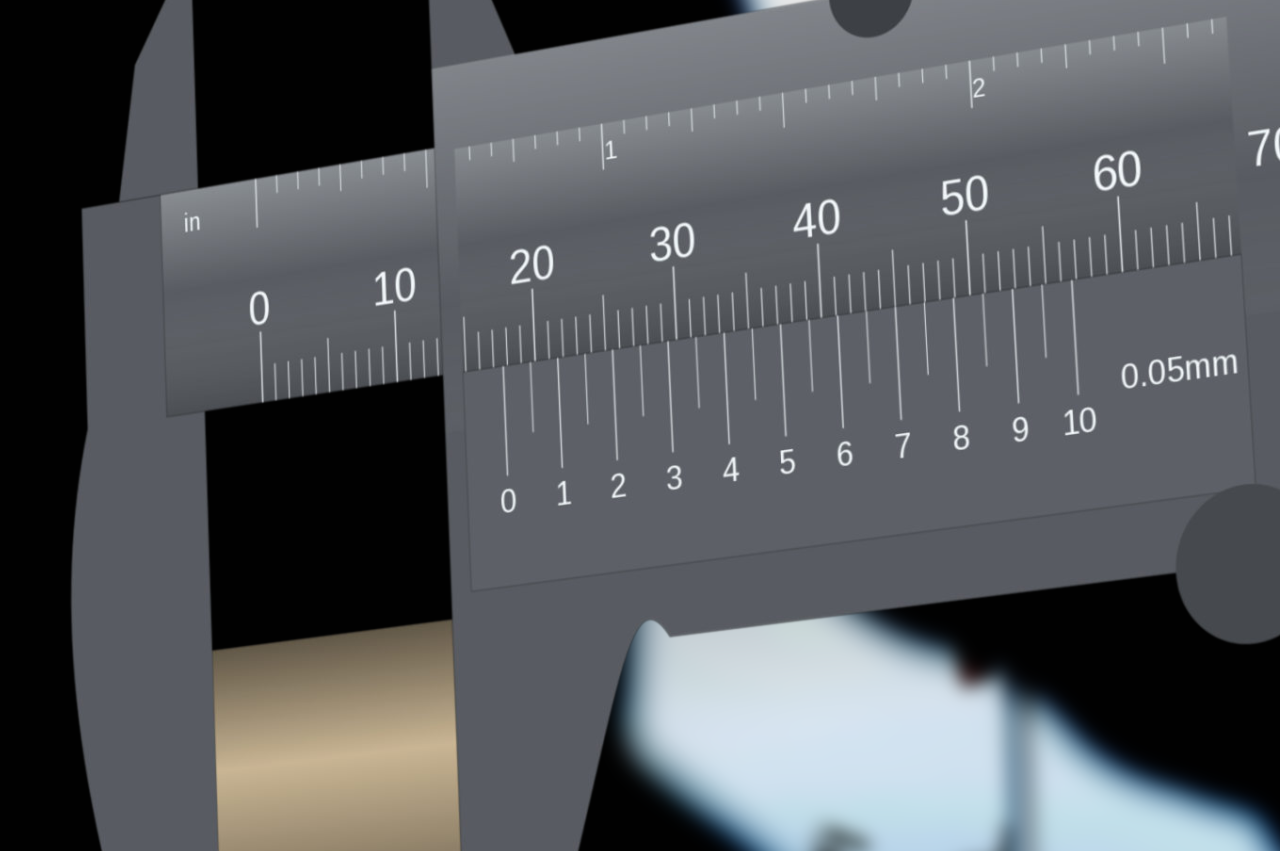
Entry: 17.7; mm
